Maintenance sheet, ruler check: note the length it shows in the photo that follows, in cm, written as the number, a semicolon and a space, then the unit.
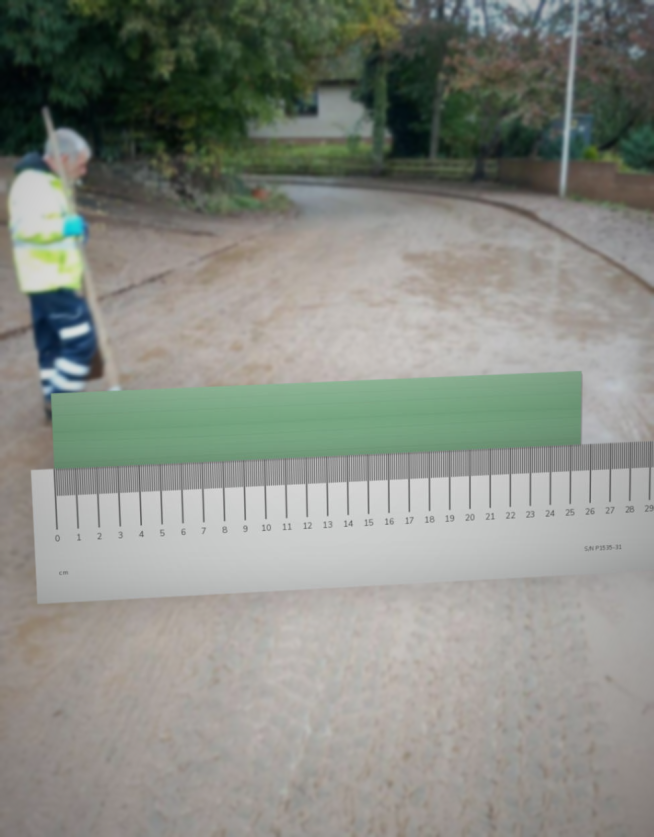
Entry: 25.5; cm
